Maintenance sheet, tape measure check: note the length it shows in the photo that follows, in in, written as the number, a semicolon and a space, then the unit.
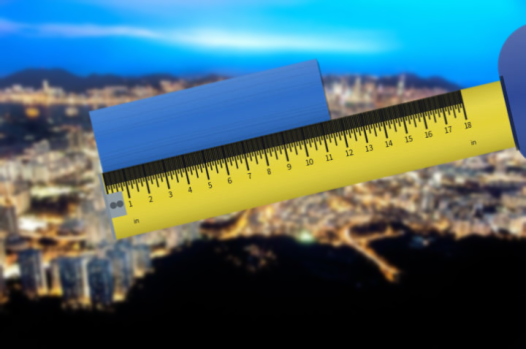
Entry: 11.5; in
